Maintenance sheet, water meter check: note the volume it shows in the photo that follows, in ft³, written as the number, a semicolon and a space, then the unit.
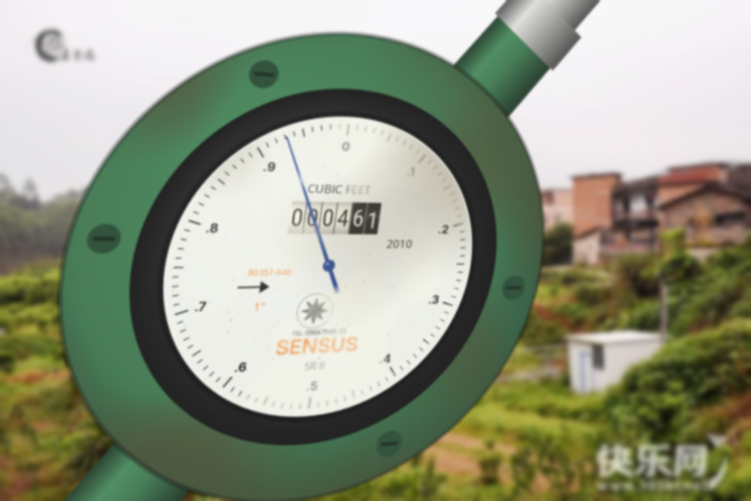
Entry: 460.93; ft³
